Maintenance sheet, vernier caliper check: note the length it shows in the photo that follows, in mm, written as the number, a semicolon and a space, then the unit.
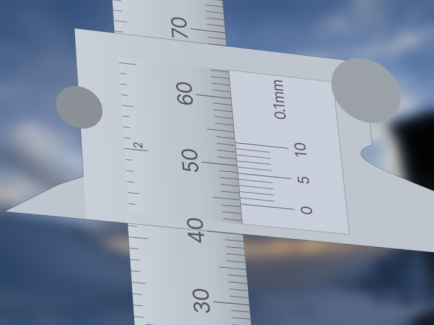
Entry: 44.4; mm
